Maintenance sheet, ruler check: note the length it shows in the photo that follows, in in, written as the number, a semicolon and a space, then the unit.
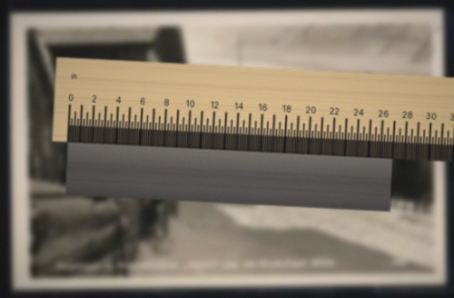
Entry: 27; in
